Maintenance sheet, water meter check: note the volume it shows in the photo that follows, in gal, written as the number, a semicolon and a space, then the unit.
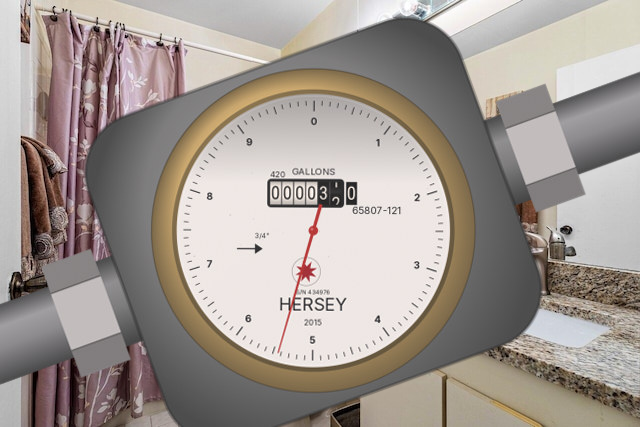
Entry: 315.4; gal
